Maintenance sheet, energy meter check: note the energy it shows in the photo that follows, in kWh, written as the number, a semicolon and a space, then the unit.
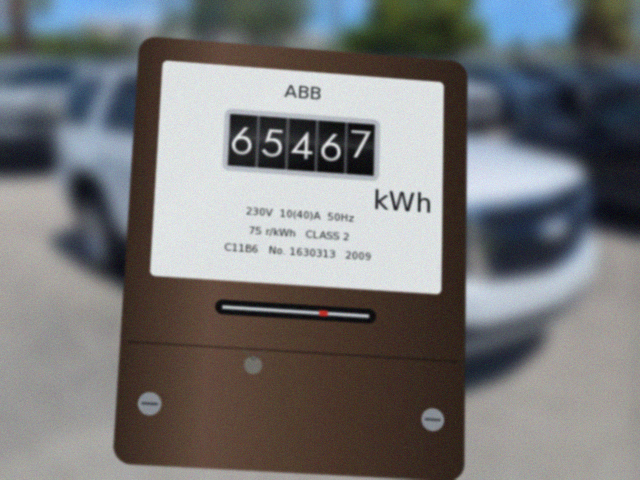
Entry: 65467; kWh
